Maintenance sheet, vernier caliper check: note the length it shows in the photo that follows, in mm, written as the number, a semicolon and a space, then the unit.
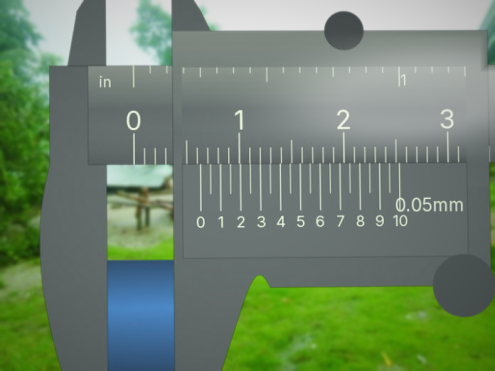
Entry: 6.3; mm
